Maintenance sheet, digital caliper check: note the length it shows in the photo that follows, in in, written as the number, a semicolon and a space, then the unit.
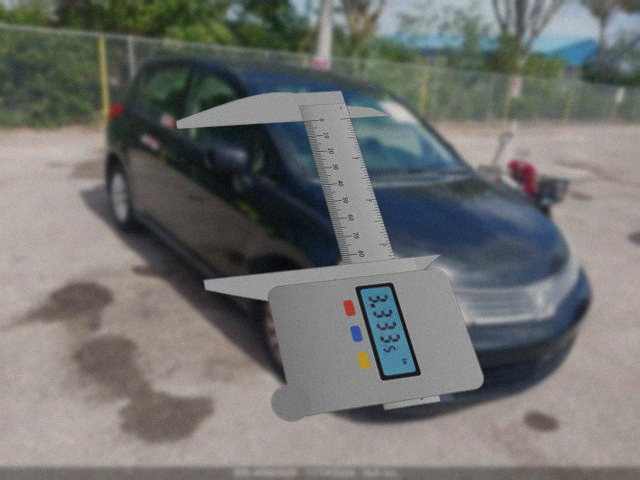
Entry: 3.3335; in
